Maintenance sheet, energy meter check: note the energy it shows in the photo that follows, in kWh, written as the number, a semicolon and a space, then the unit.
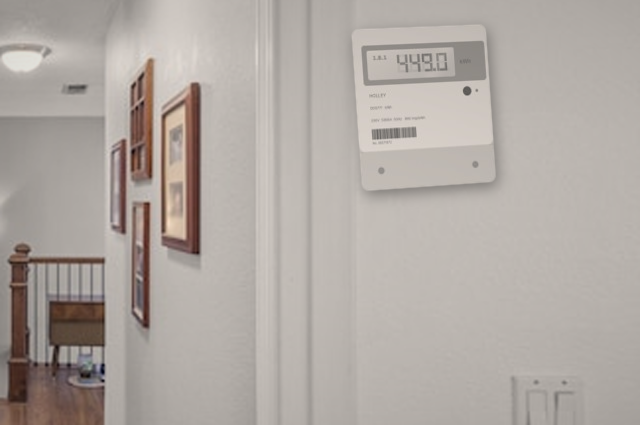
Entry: 449.0; kWh
